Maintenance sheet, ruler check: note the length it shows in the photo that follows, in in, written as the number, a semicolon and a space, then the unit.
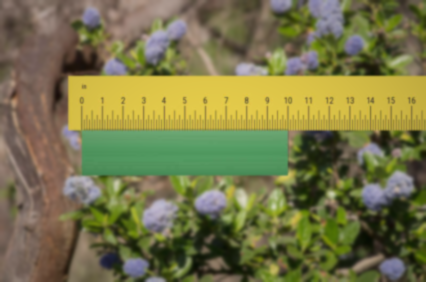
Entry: 10; in
